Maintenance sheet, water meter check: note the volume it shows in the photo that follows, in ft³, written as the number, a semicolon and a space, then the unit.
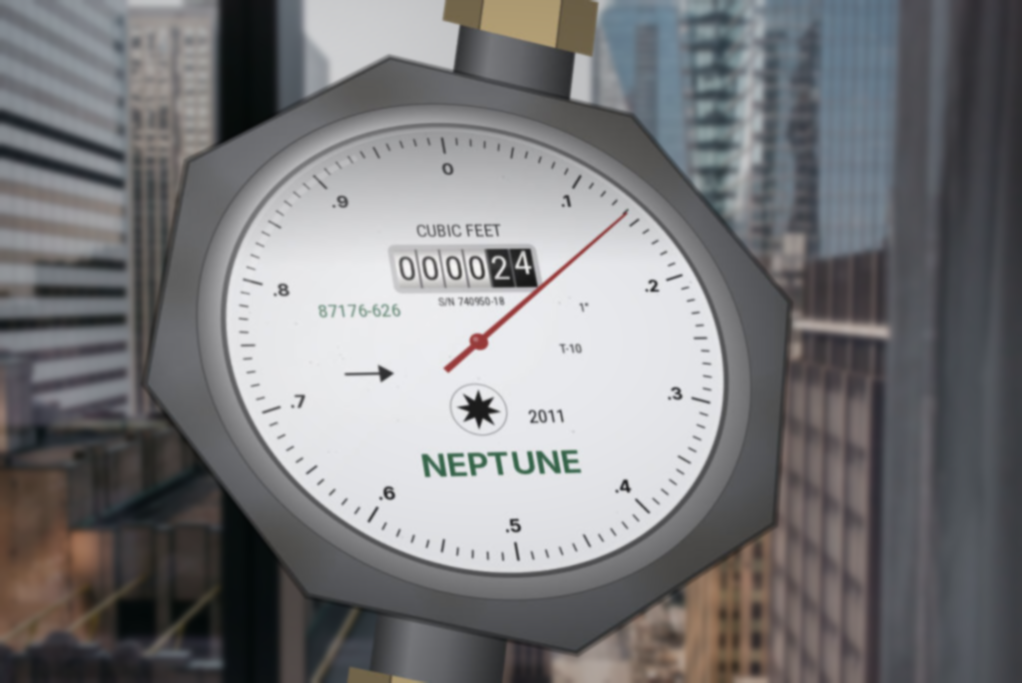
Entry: 24.14; ft³
